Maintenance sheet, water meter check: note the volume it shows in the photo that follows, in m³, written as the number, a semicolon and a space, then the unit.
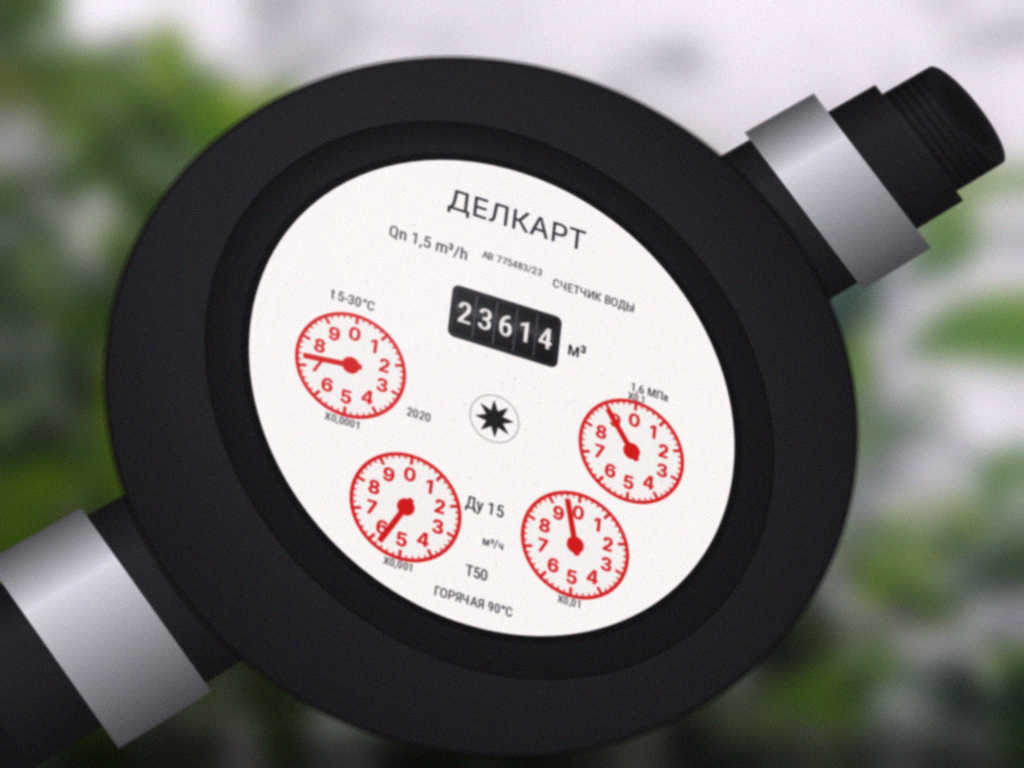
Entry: 23614.8957; m³
